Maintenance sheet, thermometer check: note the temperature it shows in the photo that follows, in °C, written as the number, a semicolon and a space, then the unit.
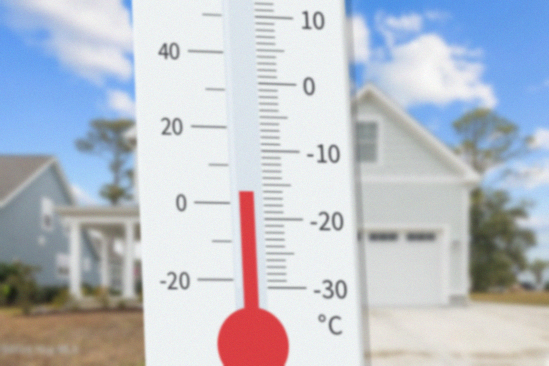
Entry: -16; °C
